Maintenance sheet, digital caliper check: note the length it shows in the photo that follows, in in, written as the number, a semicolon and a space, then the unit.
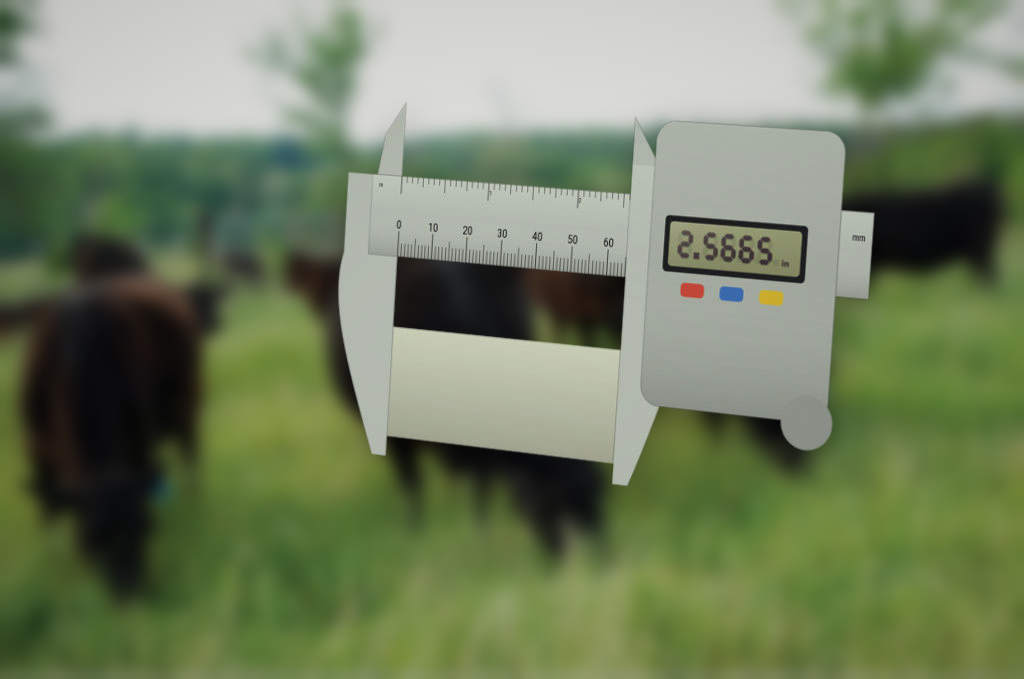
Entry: 2.5665; in
